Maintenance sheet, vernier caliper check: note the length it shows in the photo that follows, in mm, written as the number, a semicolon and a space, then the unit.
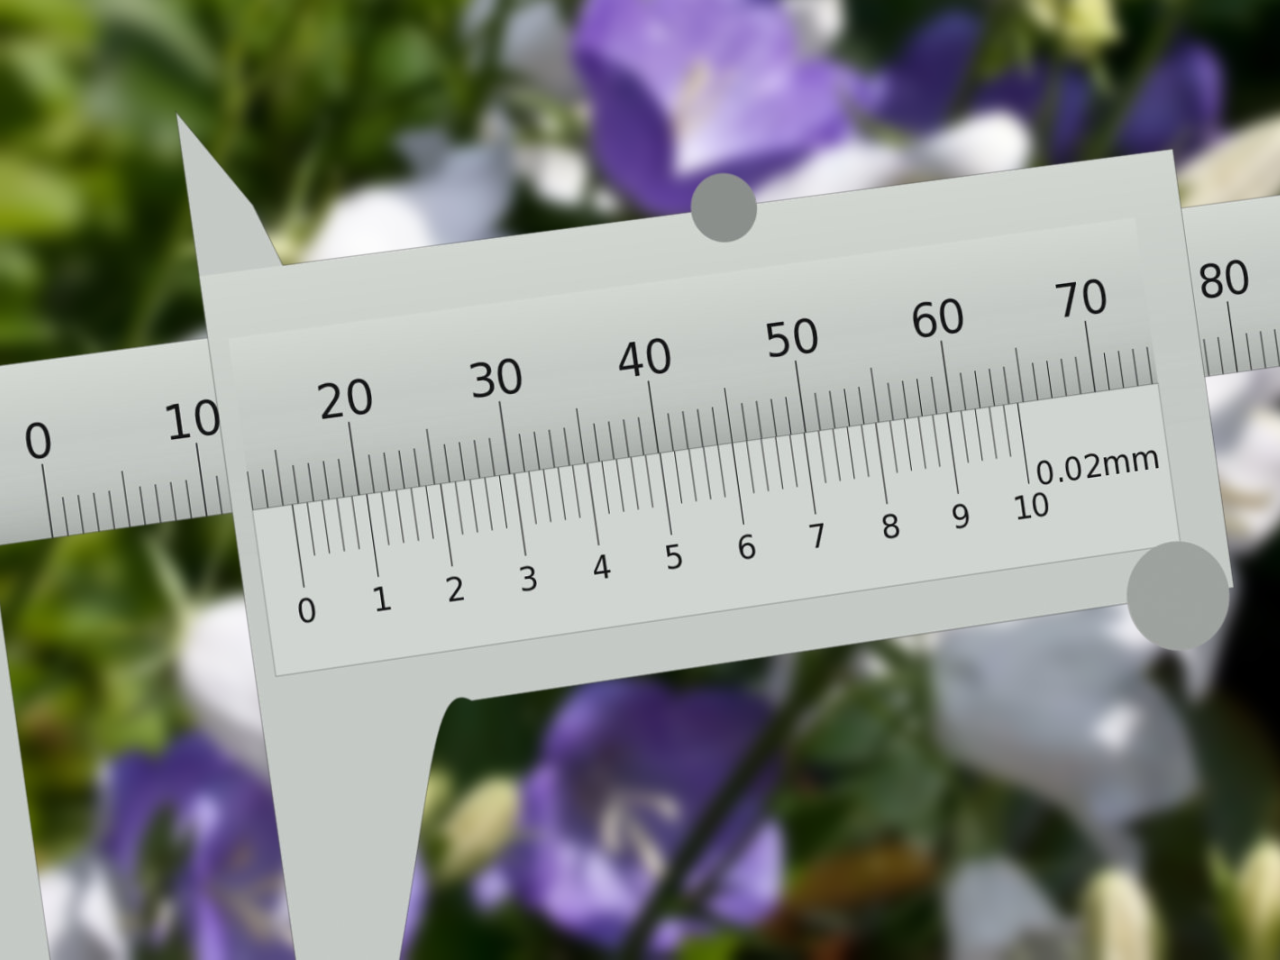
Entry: 15.6; mm
